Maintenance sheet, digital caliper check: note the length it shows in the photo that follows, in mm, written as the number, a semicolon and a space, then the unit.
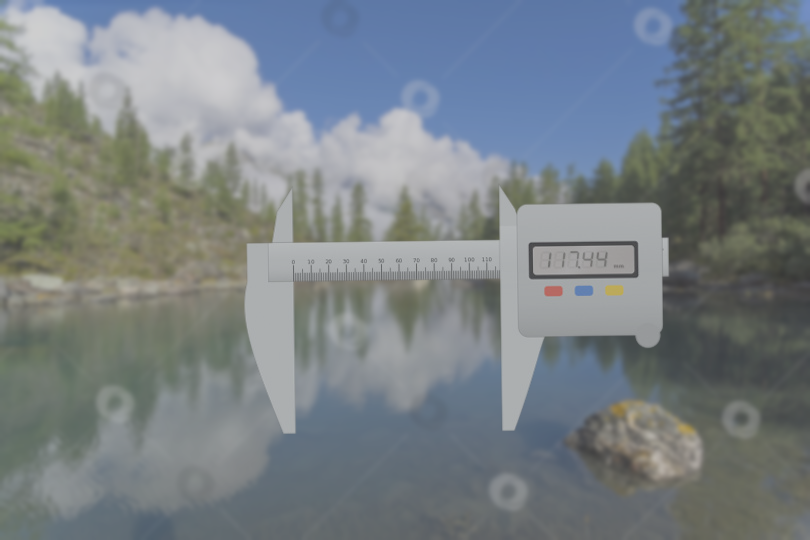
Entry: 117.44; mm
